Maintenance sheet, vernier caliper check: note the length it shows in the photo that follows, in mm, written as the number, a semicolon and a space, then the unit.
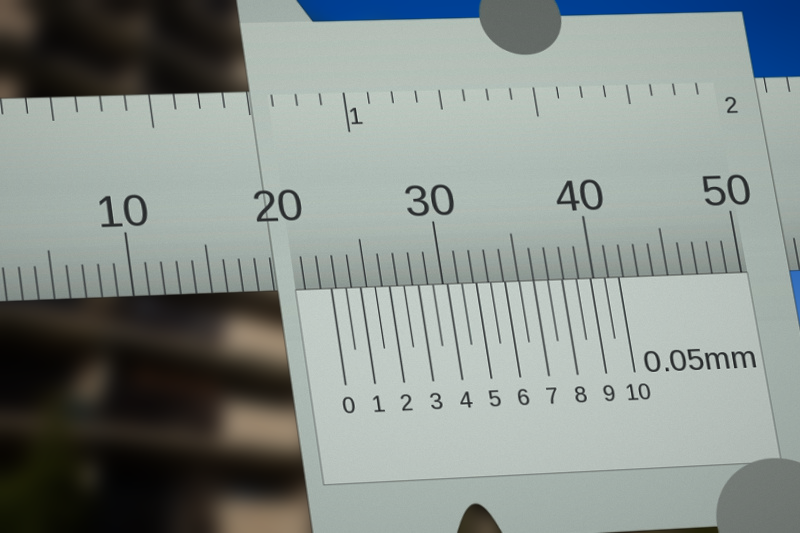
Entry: 22.7; mm
